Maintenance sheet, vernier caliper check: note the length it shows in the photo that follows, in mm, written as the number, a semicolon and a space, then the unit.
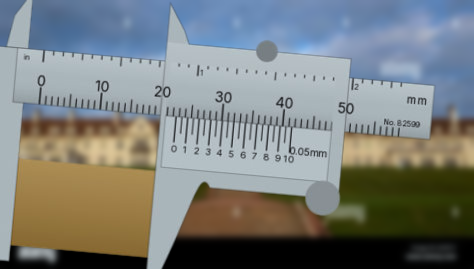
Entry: 22.5; mm
